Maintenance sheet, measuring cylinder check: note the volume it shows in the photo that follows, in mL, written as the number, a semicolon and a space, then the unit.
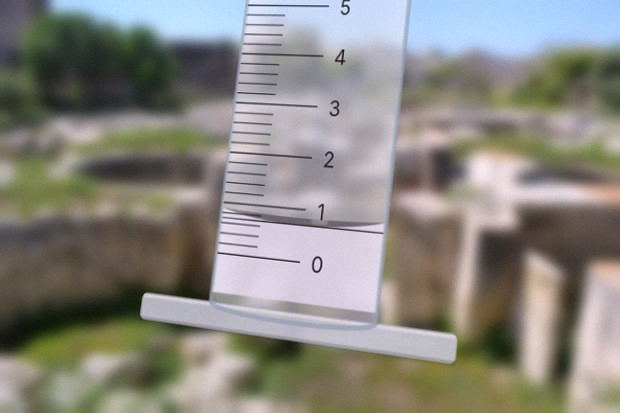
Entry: 0.7; mL
